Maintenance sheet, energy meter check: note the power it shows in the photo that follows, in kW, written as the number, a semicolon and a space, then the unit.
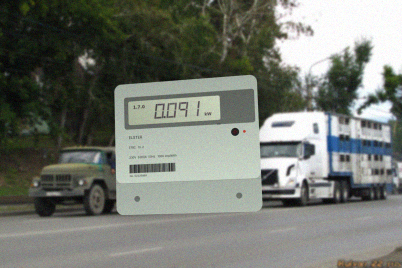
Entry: 0.091; kW
